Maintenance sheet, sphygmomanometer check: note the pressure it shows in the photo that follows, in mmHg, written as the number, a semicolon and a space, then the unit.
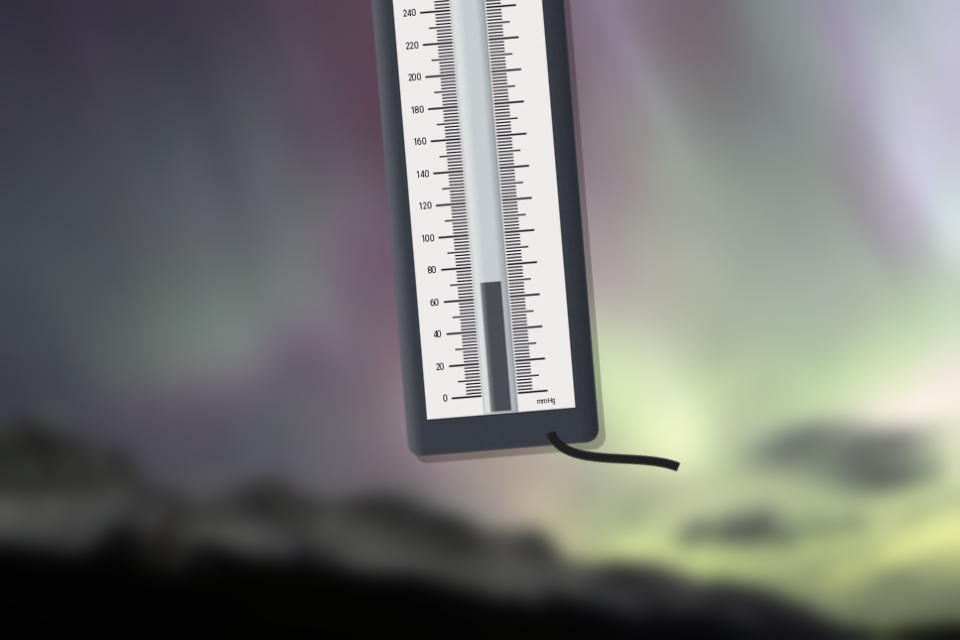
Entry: 70; mmHg
